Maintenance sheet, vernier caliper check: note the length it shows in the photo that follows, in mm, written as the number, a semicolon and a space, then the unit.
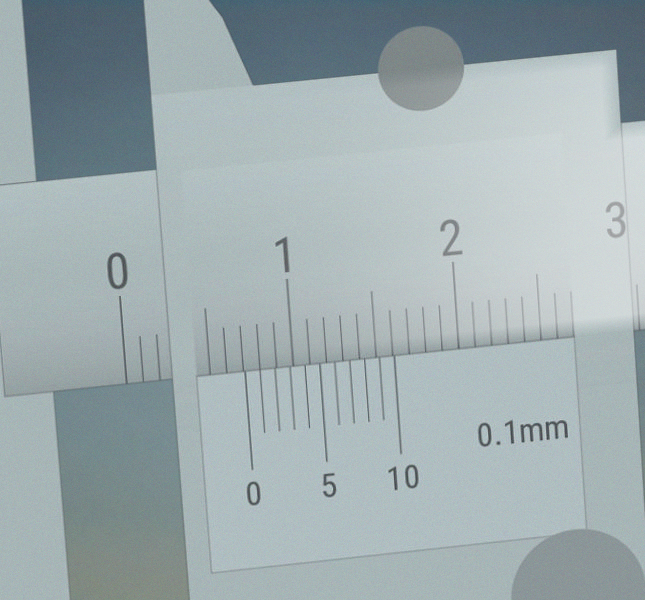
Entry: 7.1; mm
